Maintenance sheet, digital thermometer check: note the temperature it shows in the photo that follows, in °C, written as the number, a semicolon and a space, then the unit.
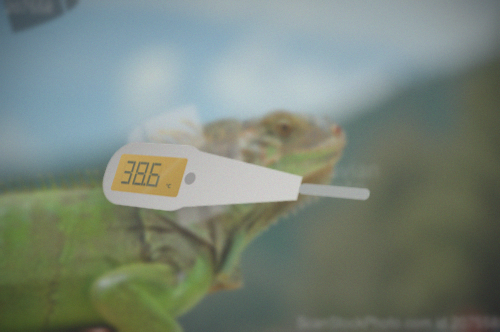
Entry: 38.6; °C
